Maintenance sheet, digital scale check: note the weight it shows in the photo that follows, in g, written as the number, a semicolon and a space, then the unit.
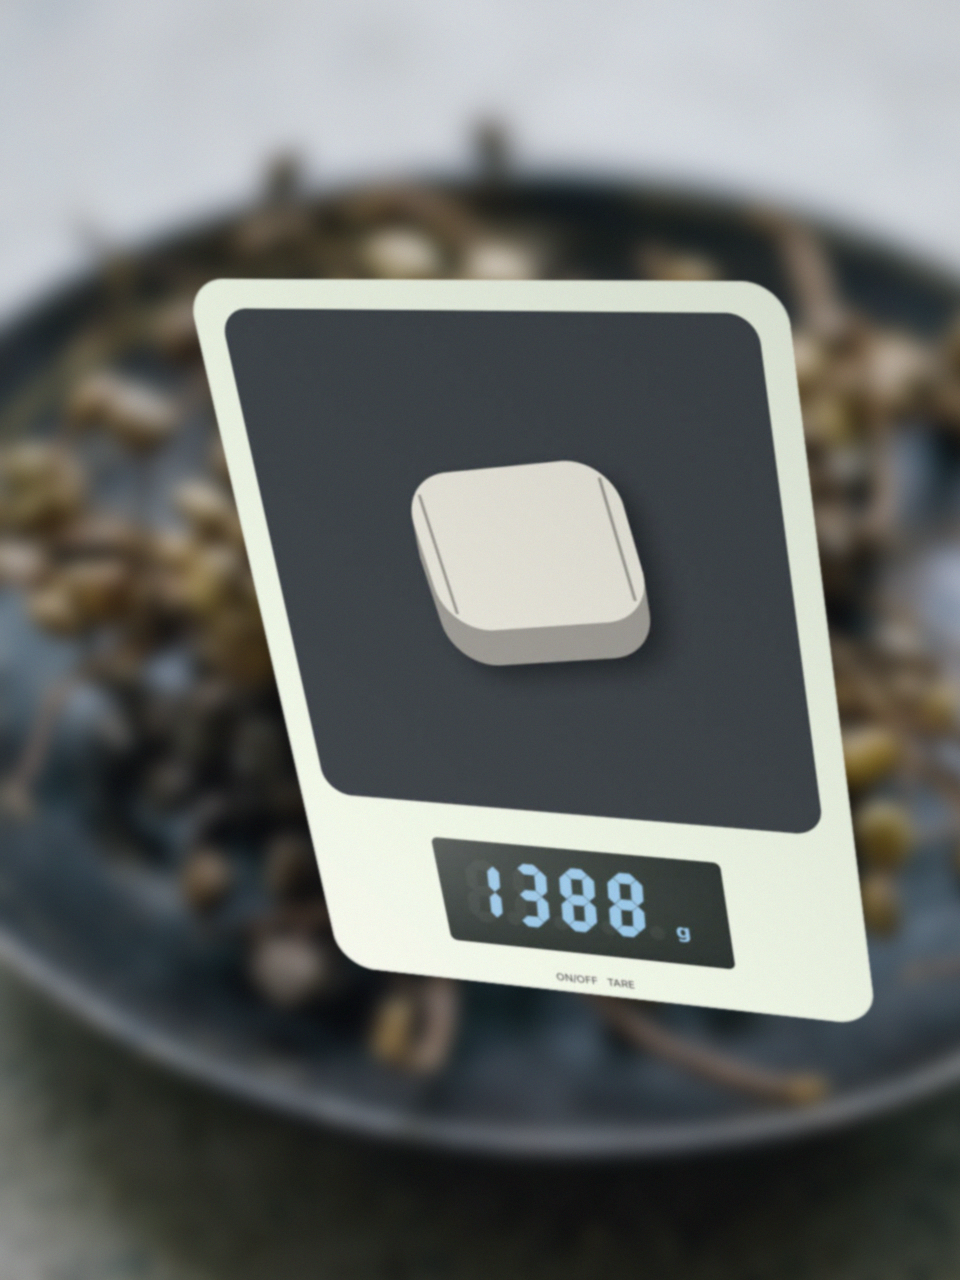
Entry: 1388; g
